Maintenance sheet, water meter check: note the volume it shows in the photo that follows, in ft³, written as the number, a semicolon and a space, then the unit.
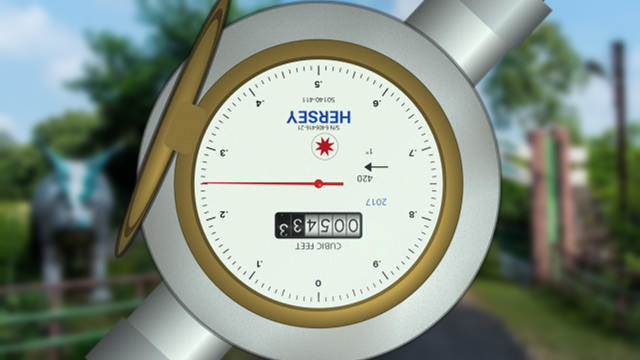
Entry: 5433.25; ft³
